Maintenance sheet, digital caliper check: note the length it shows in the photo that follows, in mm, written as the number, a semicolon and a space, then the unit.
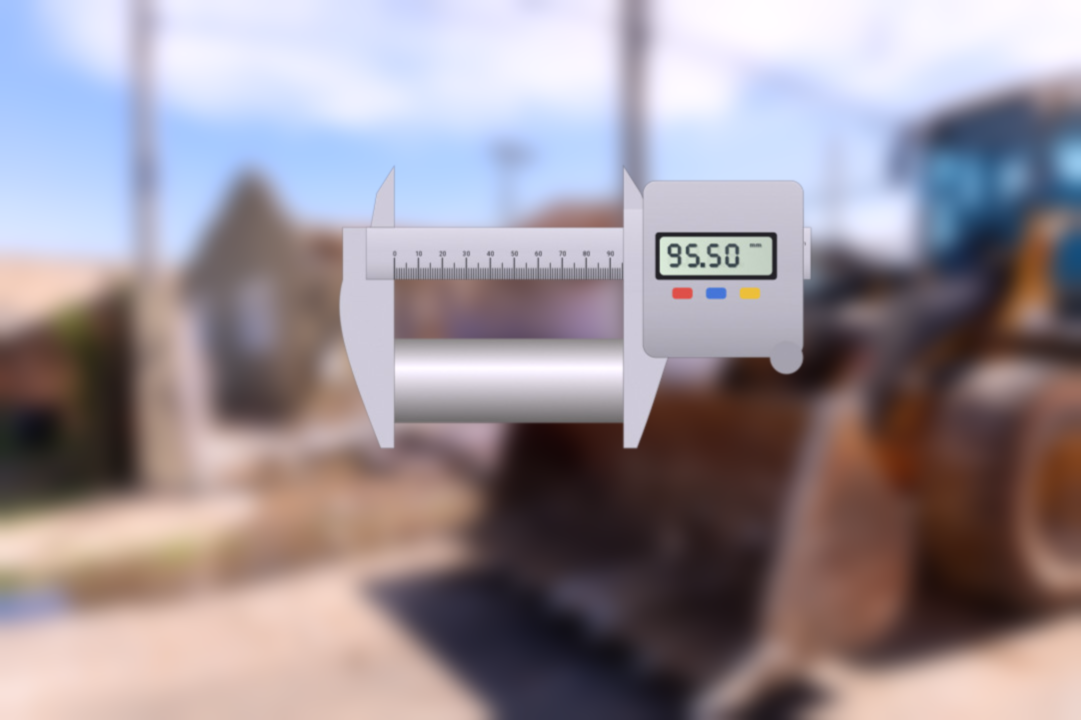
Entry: 95.50; mm
